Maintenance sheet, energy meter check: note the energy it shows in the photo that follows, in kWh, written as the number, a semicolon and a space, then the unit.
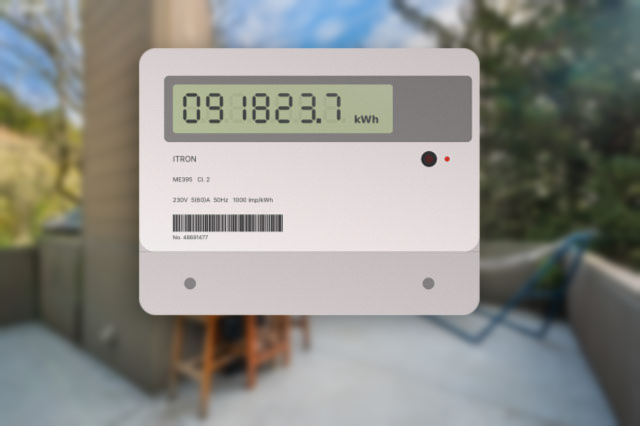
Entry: 91823.7; kWh
